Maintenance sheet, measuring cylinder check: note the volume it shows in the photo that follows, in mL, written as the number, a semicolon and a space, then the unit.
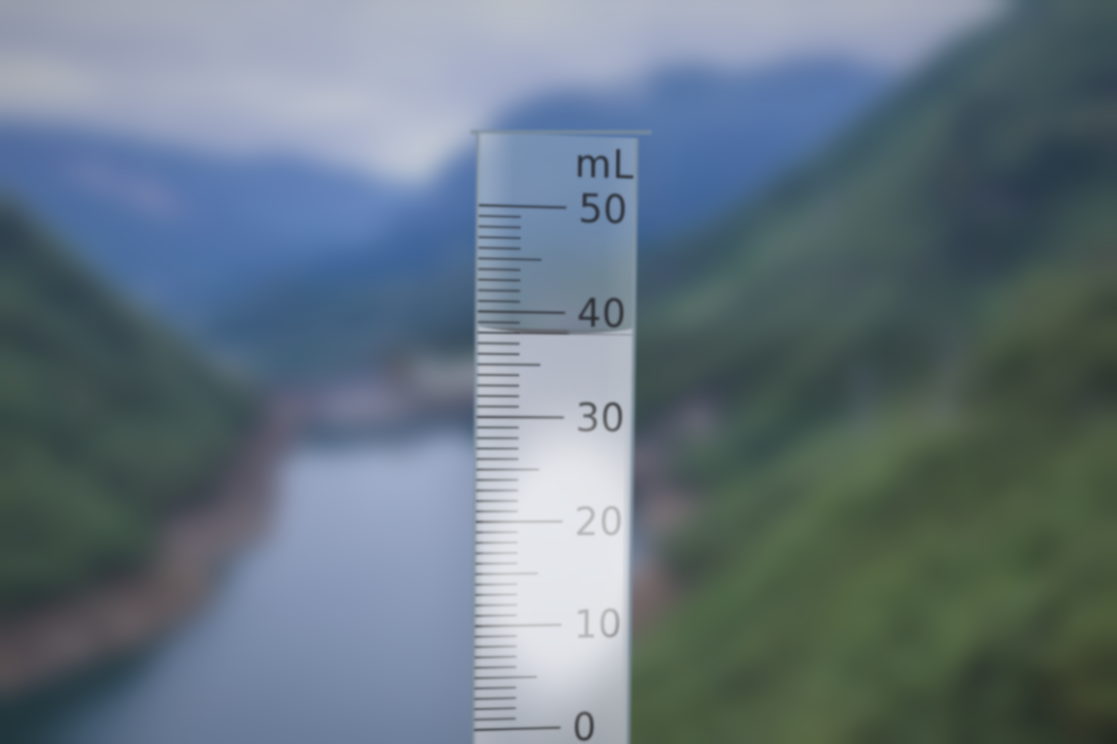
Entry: 38; mL
